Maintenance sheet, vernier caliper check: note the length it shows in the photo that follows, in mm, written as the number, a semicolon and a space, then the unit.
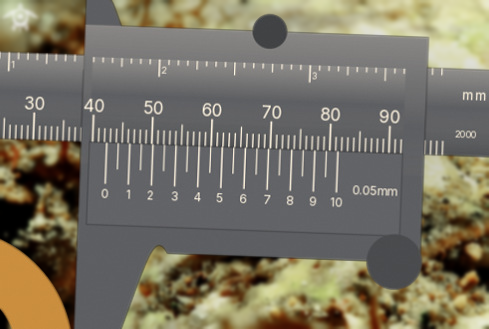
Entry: 42.4; mm
